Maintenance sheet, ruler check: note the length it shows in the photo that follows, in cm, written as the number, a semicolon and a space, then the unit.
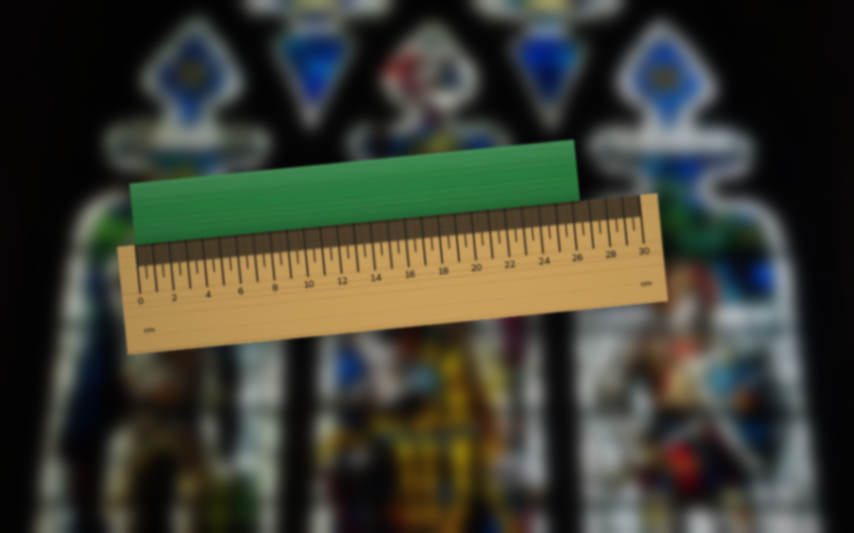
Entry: 26.5; cm
